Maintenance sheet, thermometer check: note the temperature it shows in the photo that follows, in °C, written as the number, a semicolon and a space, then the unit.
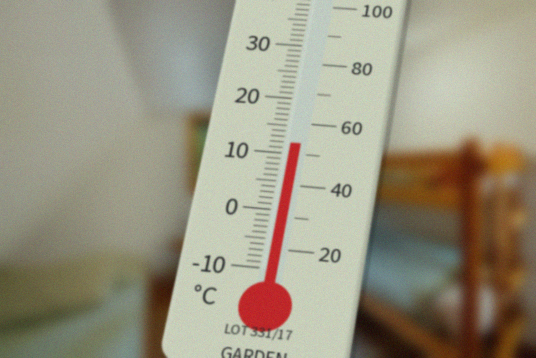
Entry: 12; °C
